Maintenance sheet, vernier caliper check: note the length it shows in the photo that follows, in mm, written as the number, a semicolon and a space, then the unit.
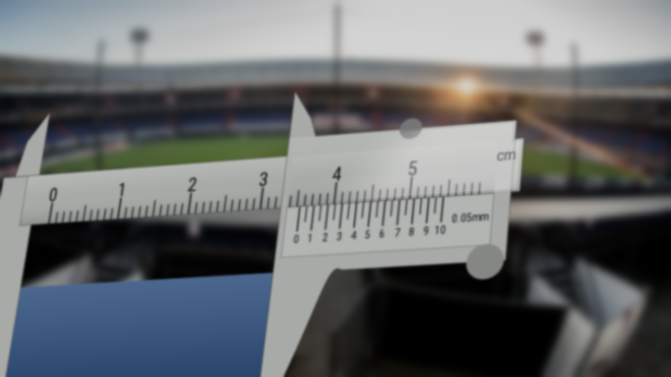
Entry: 35.4; mm
